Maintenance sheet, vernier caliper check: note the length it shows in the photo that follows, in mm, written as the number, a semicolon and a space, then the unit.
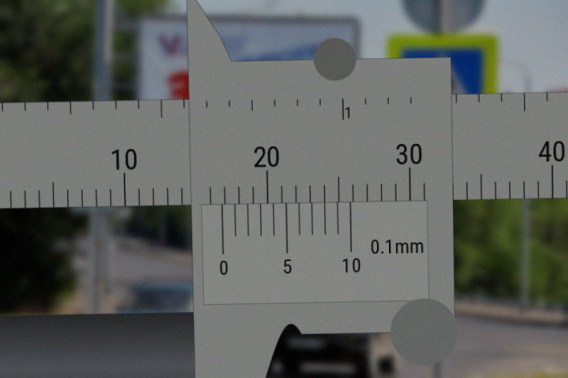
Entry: 16.8; mm
